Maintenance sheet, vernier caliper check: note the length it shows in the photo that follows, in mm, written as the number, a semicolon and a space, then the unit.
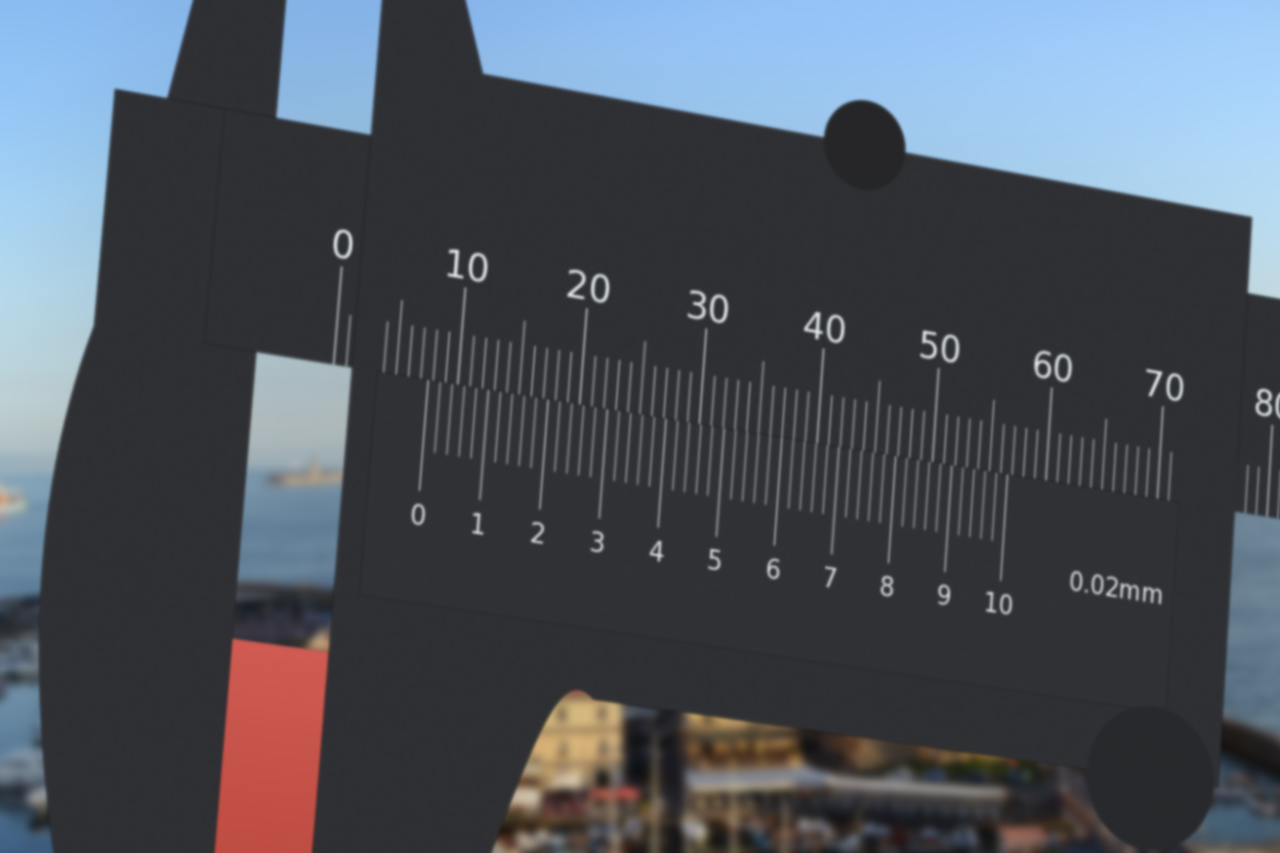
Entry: 7.6; mm
